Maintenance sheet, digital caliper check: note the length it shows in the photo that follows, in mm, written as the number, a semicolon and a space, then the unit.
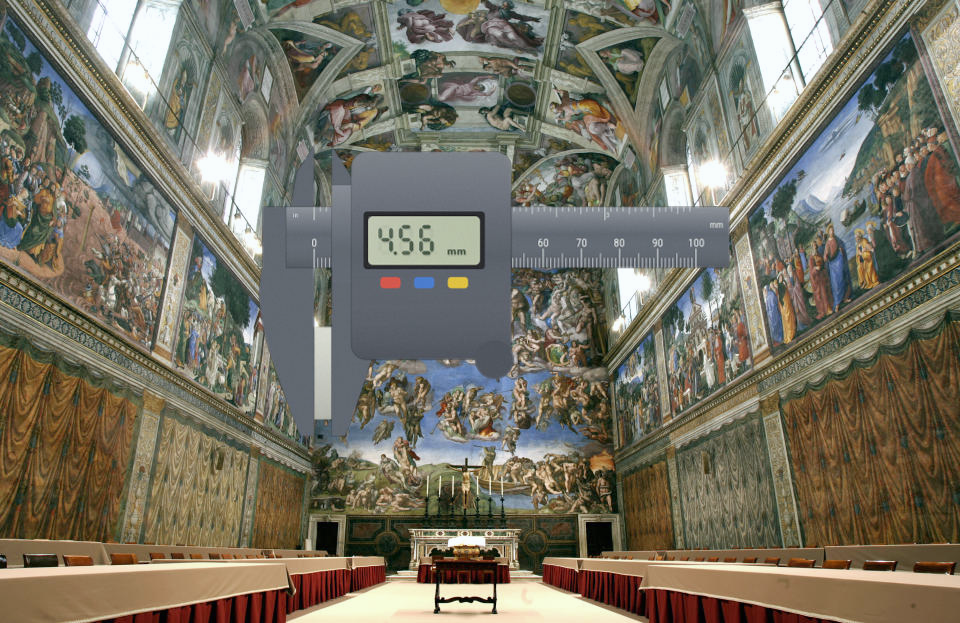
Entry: 4.56; mm
